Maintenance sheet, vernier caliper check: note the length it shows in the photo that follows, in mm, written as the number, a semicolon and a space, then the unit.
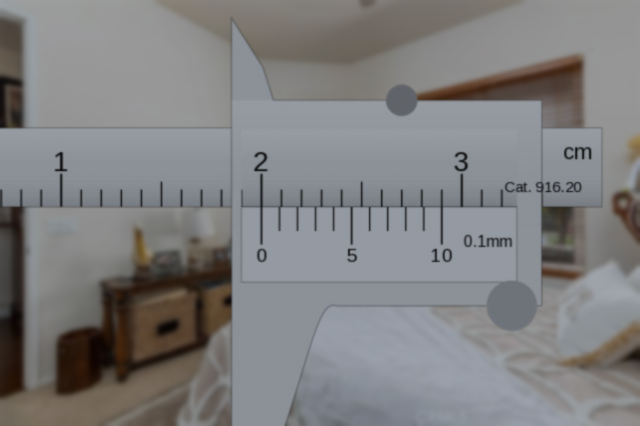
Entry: 20.0; mm
